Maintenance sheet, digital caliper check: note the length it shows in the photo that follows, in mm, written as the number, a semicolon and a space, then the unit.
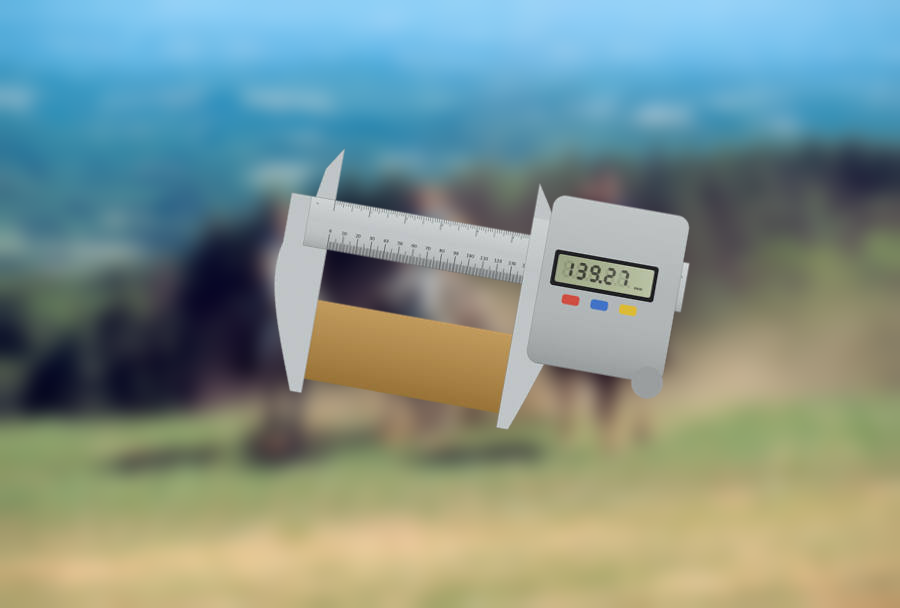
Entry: 139.27; mm
